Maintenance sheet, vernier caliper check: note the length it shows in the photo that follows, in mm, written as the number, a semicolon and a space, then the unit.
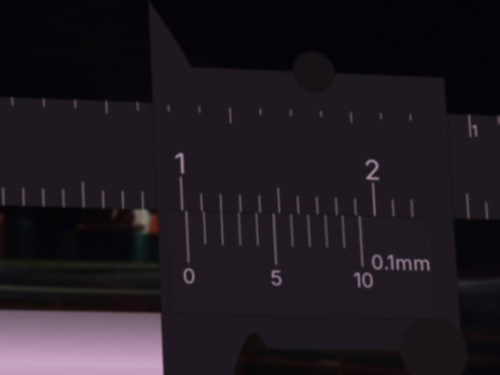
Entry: 10.2; mm
